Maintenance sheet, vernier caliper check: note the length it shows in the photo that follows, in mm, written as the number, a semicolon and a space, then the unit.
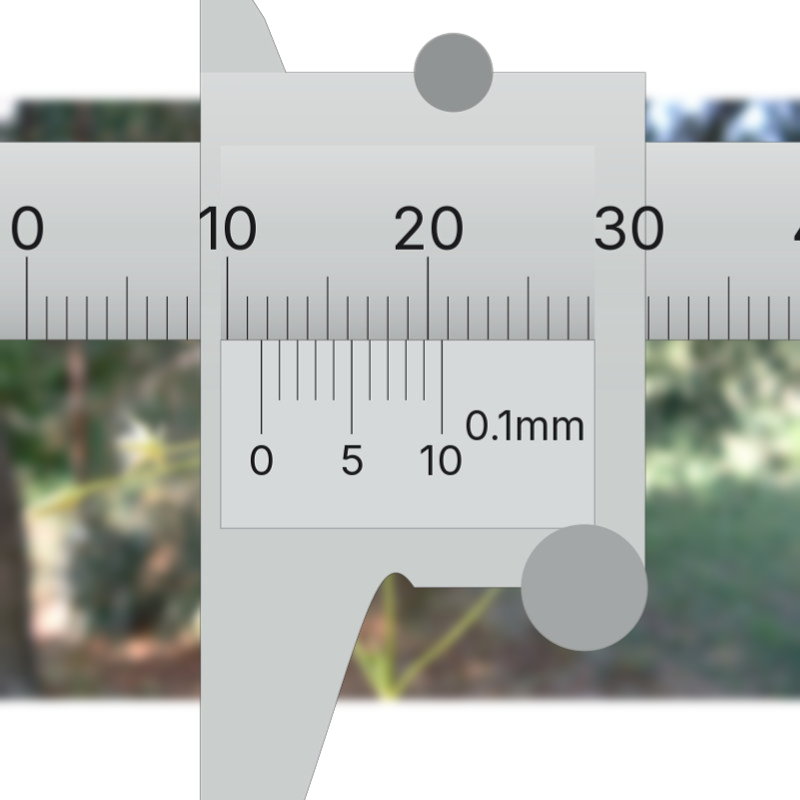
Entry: 11.7; mm
